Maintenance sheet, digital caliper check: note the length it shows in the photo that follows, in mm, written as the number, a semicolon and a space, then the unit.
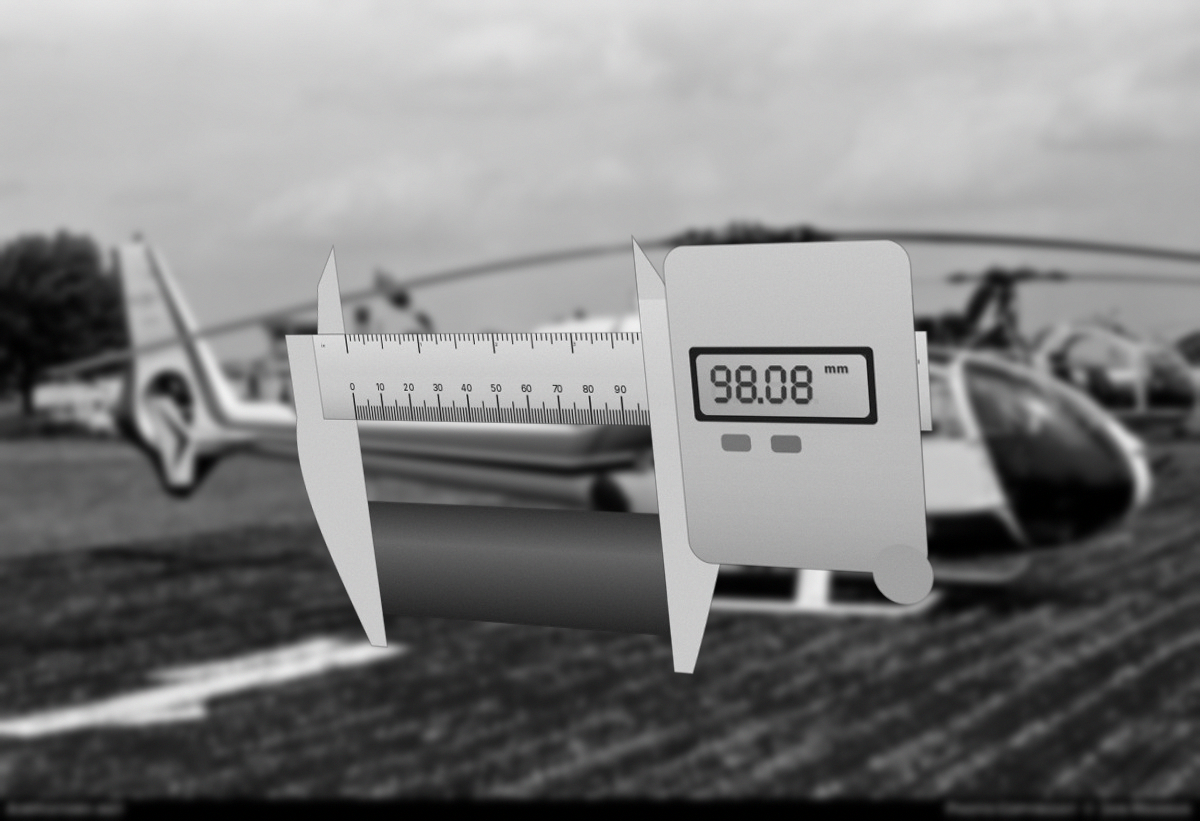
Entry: 98.08; mm
